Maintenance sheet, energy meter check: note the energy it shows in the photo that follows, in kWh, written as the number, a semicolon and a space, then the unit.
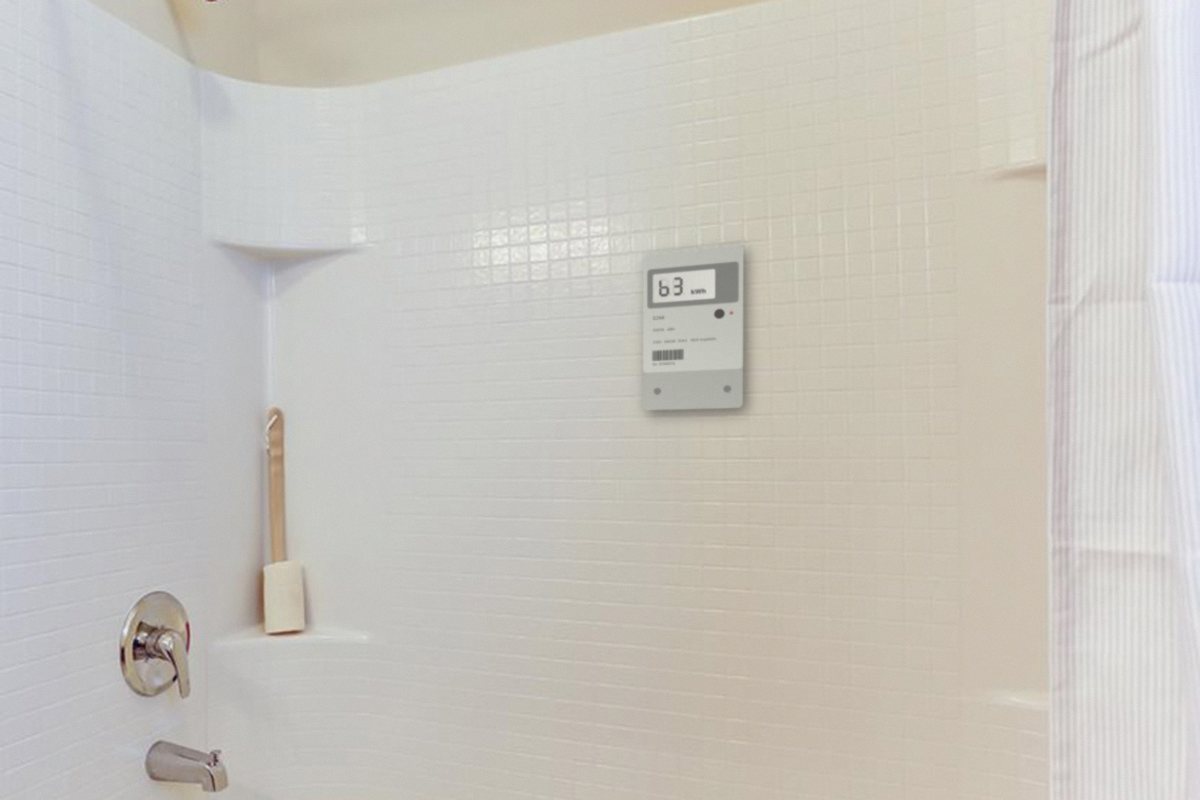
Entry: 63; kWh
